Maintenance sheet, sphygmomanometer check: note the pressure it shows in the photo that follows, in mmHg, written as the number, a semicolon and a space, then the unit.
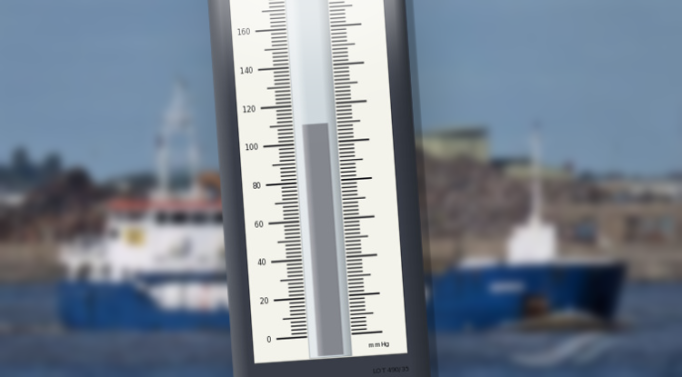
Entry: 110; mmHg
